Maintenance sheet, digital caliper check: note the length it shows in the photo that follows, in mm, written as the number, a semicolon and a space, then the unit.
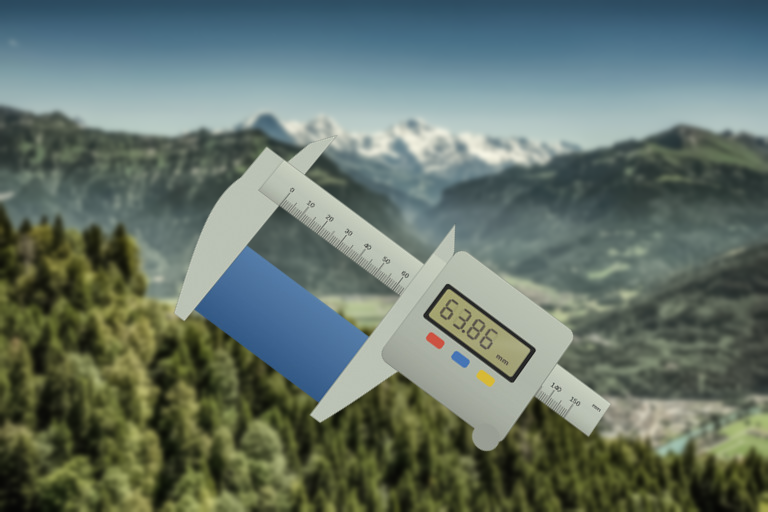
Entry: 63.86; mm
